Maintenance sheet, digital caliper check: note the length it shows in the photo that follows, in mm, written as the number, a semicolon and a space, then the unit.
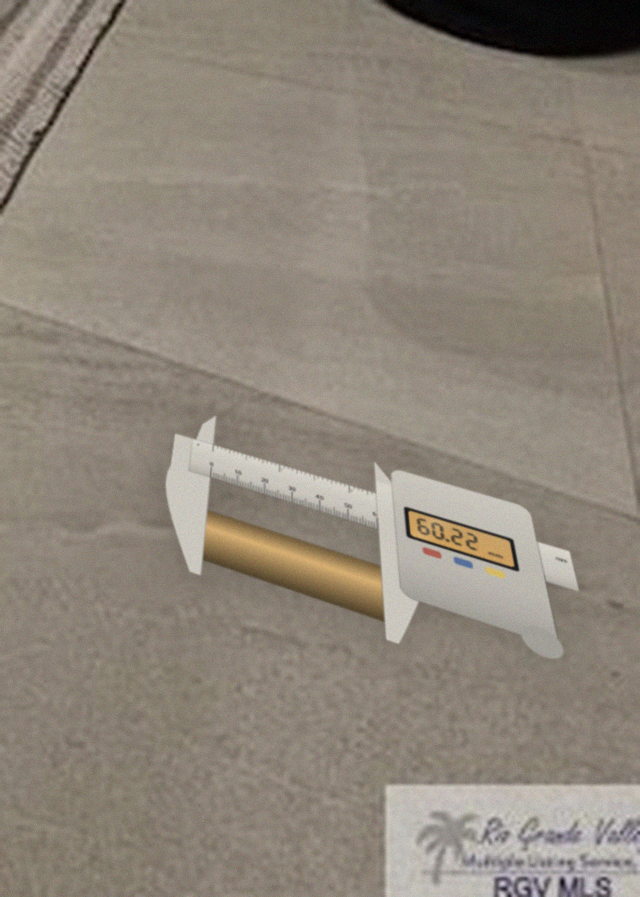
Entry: 60.22; mm
